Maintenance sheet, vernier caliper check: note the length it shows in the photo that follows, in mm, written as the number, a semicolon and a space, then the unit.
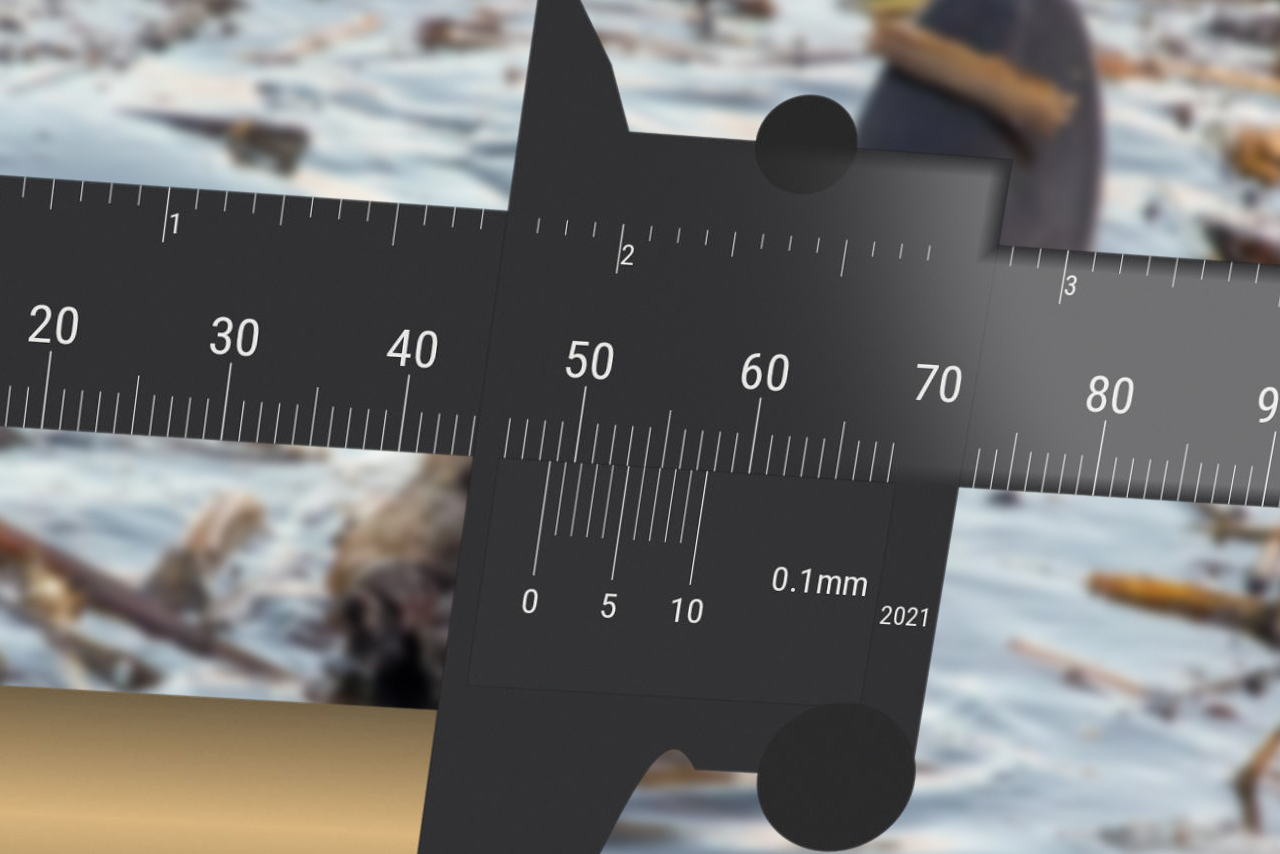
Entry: 48.6; mm
